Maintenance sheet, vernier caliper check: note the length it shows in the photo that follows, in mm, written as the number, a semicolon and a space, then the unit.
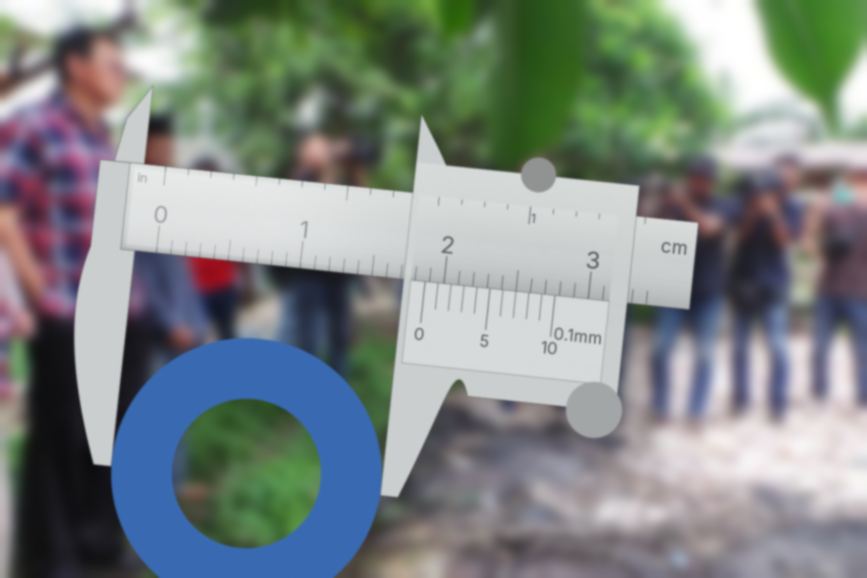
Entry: 18.7; mm
